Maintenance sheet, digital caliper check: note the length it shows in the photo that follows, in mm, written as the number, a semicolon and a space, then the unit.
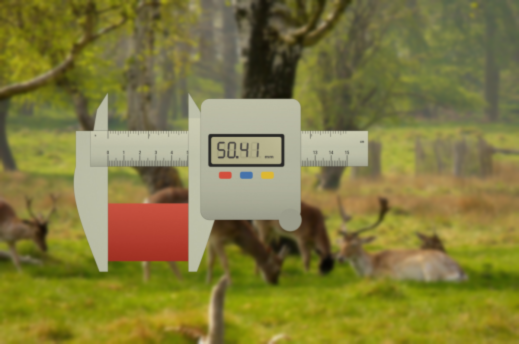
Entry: 50.41; mm
